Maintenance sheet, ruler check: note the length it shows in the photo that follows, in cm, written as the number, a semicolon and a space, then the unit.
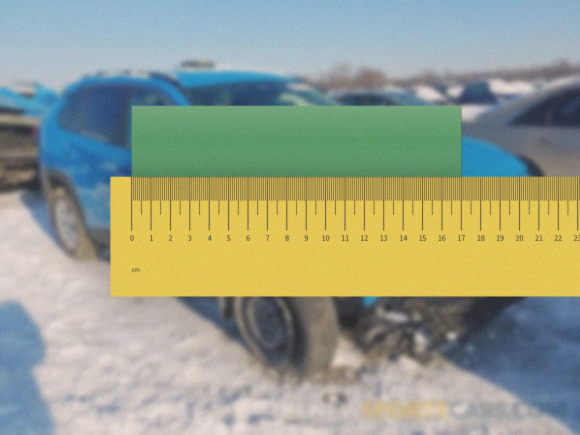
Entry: 17; cm
